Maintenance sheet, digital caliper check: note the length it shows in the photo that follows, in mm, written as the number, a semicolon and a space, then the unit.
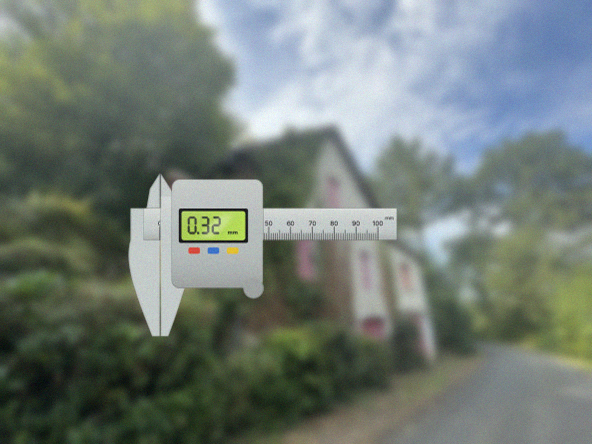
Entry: 0.32; mm
